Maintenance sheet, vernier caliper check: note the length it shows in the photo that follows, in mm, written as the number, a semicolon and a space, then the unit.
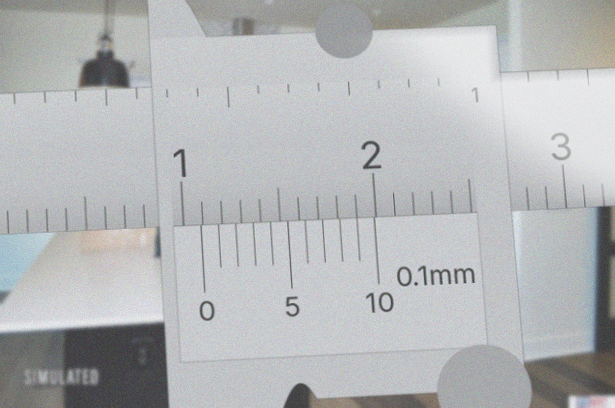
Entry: 10.9; mm
